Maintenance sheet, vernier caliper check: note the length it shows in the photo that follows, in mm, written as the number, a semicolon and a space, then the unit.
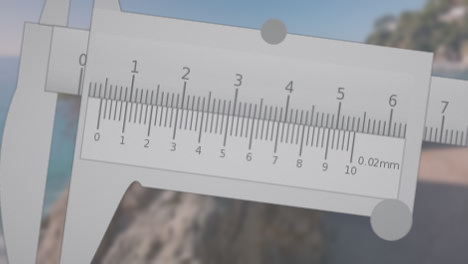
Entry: 4.5; mm
